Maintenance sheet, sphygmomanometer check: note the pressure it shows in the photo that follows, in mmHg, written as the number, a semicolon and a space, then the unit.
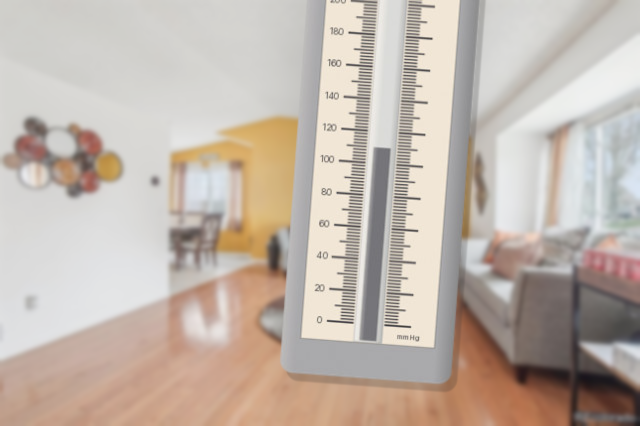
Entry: 110; mmHg
